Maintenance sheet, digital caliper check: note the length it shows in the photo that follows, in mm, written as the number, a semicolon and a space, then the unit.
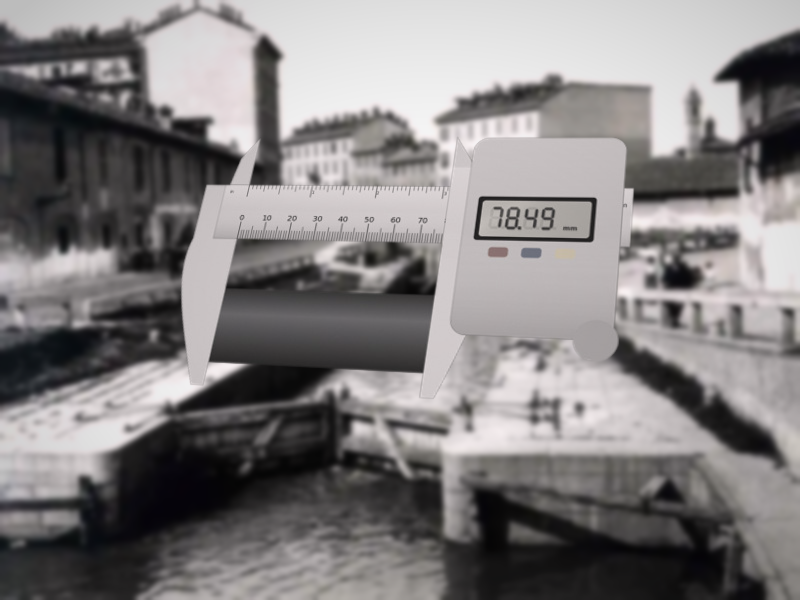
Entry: 78.49; mm
